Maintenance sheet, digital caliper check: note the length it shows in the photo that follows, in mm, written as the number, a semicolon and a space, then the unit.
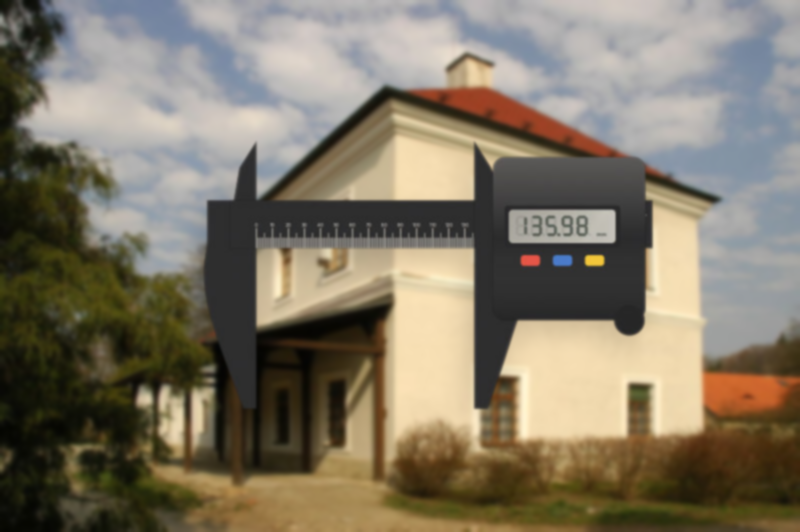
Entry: 135.98; mm
